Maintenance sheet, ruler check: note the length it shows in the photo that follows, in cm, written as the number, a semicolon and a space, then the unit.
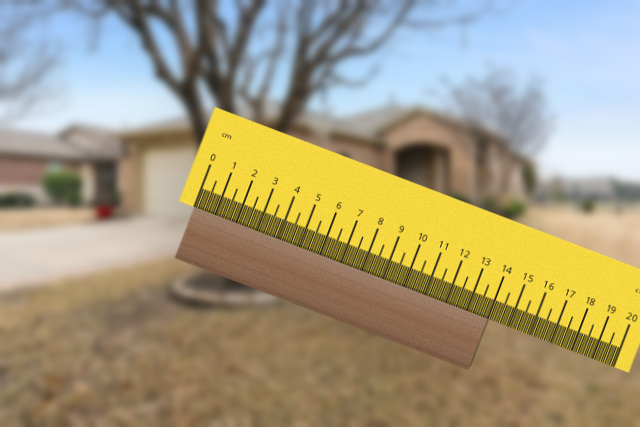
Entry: 14; cm
